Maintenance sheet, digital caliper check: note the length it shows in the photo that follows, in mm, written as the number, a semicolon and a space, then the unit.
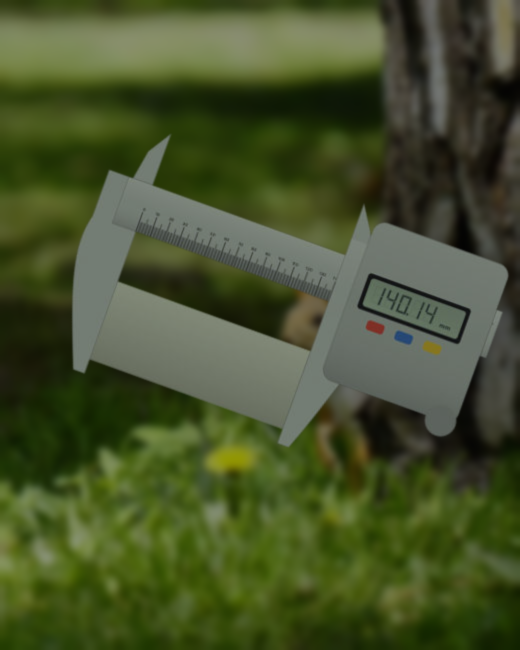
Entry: 140.14; mm
